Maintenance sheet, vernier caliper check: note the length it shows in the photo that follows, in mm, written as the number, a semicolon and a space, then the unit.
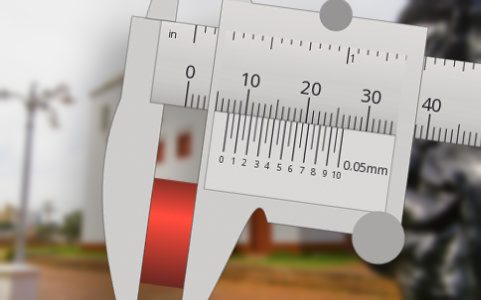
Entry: 7.2; mm
